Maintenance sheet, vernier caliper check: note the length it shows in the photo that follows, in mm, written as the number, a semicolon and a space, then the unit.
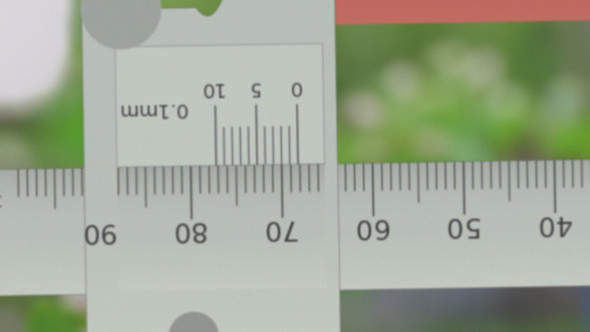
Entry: 68.2; mm
